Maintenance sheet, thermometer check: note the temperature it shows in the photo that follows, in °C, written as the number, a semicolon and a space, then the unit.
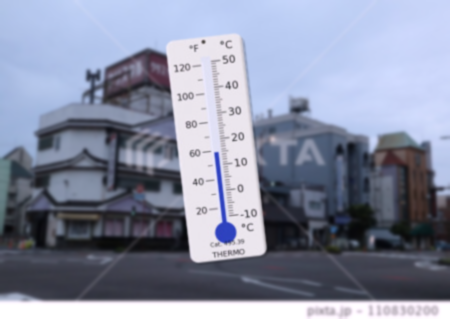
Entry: 15; °C
